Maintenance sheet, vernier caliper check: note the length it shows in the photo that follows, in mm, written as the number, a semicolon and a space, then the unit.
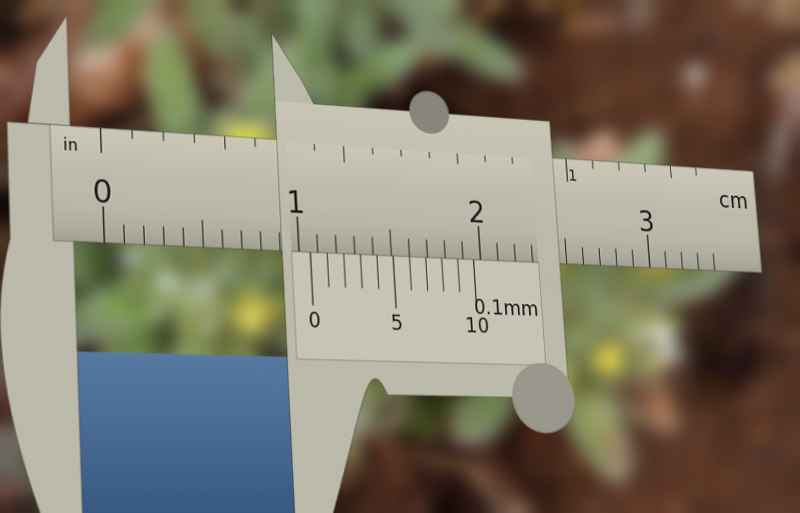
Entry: 10.6; mm
